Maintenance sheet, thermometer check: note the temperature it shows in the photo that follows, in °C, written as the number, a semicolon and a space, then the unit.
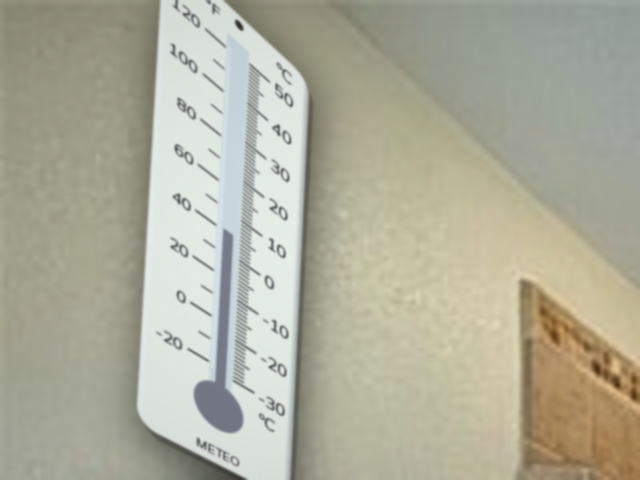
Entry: 5; °C
